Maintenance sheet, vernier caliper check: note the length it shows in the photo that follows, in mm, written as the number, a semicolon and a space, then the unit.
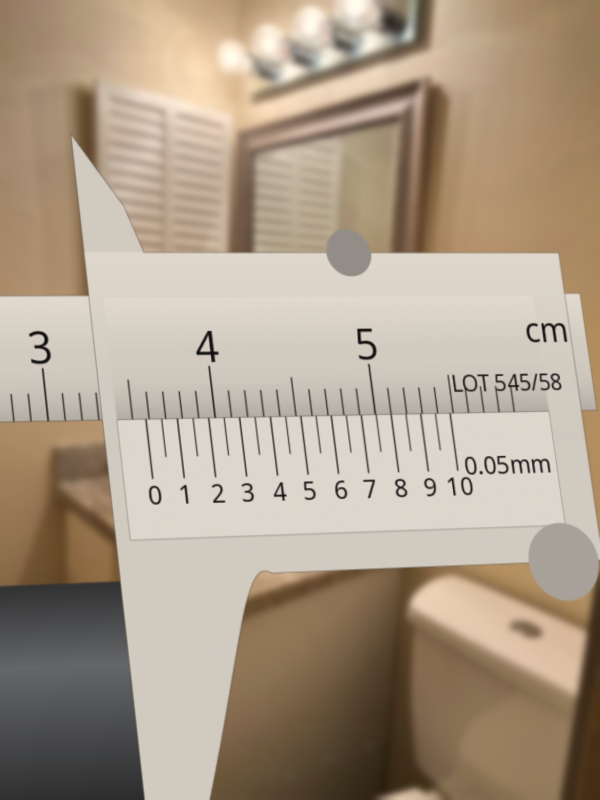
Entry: 35.8; mm
